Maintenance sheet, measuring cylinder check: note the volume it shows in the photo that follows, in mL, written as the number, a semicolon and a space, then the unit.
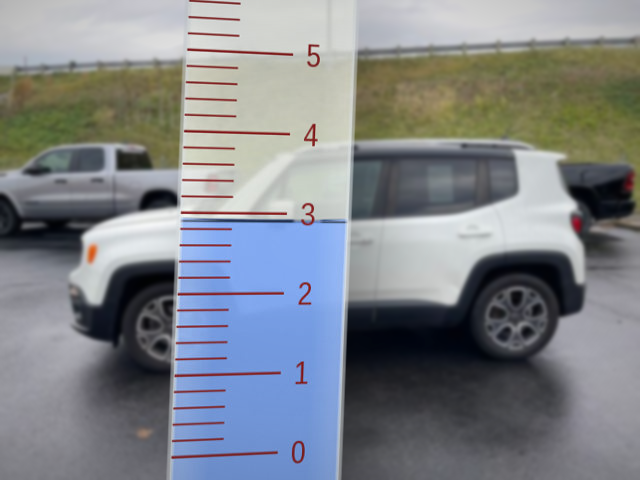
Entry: 2.9; mL
